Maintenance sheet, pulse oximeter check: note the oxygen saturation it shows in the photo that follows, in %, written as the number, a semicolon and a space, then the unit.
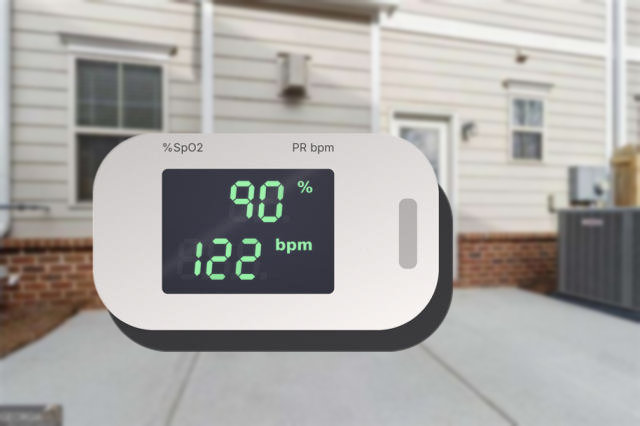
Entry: 90; %
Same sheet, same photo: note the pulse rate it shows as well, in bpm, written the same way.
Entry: 122; bpm
